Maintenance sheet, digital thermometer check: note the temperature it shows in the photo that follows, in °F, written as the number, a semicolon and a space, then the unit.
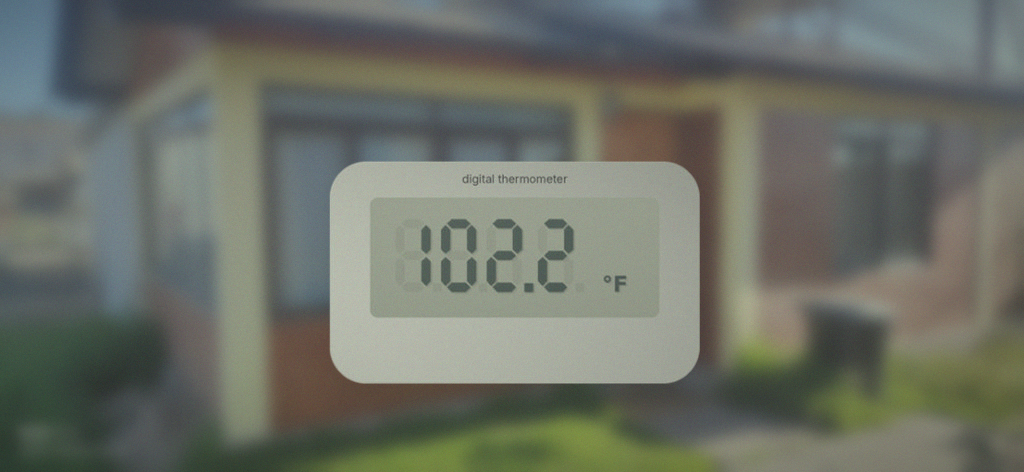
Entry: 102.2; °F
